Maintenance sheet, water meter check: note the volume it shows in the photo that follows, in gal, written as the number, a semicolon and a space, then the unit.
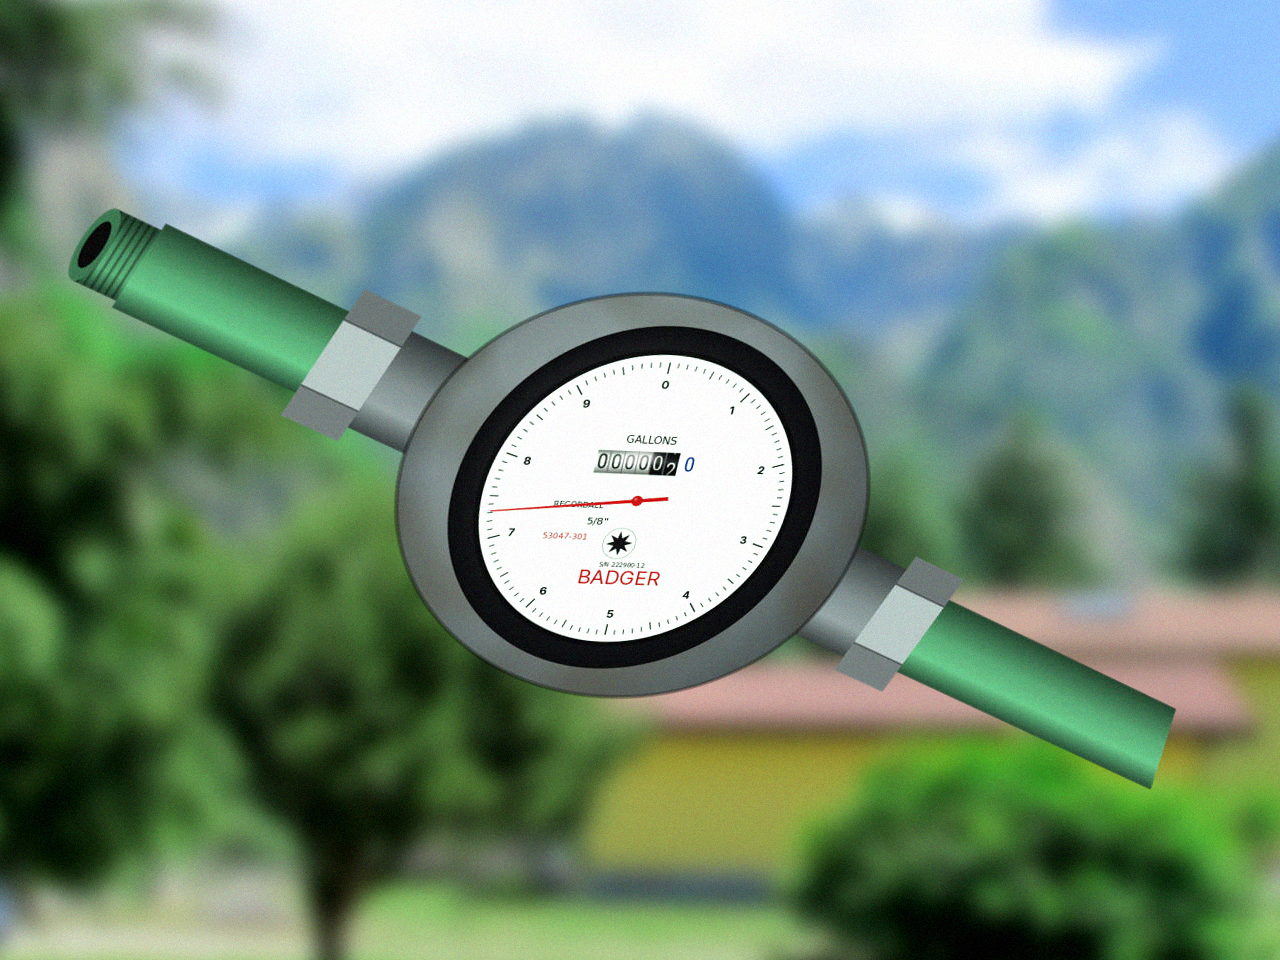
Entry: 17.3; gal
